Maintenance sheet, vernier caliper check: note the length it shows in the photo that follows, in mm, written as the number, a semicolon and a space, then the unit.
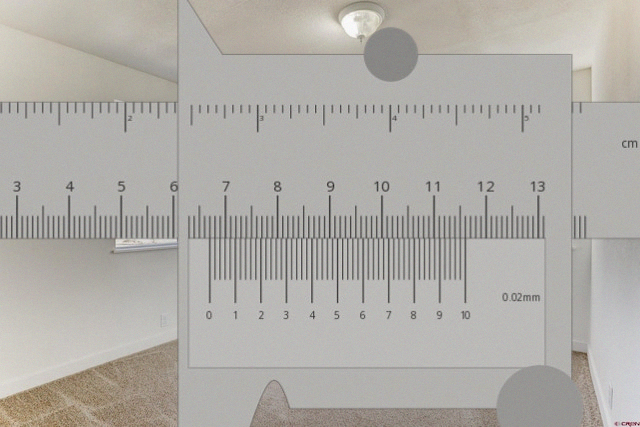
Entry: 67.0; mm
